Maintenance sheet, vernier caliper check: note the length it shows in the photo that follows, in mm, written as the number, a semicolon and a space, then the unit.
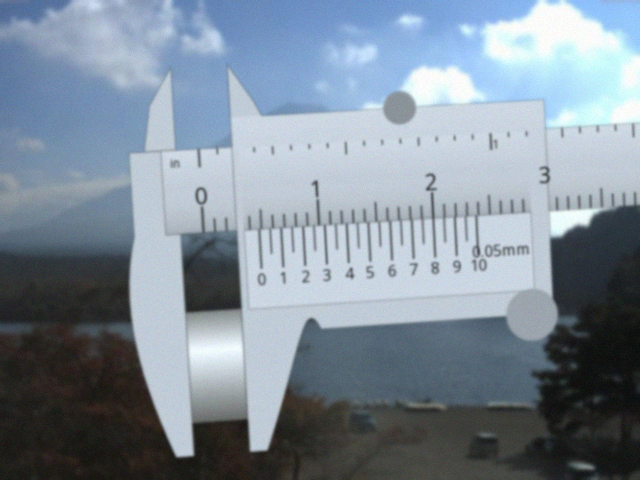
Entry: 4.8; mm
